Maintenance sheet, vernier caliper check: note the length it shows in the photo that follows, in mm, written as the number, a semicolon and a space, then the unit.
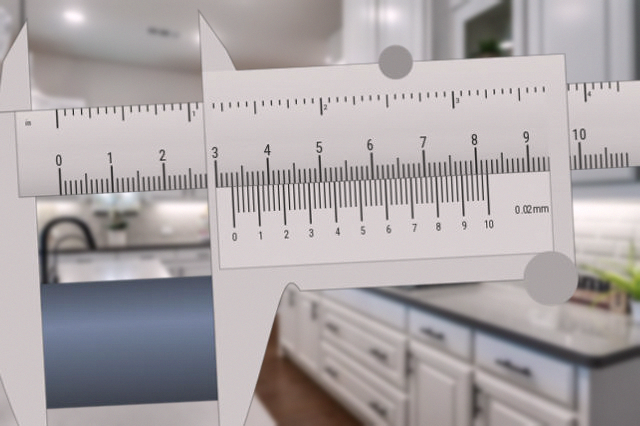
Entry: 33.0; mm
